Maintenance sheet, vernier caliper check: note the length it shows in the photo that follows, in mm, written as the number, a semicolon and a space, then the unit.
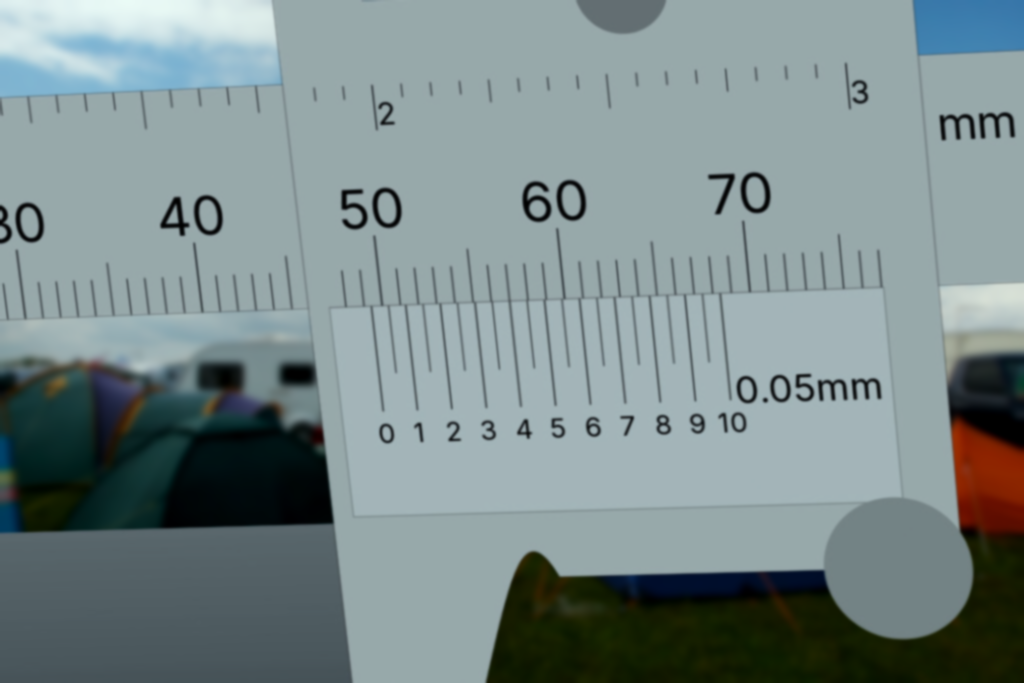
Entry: 49.4; mm
